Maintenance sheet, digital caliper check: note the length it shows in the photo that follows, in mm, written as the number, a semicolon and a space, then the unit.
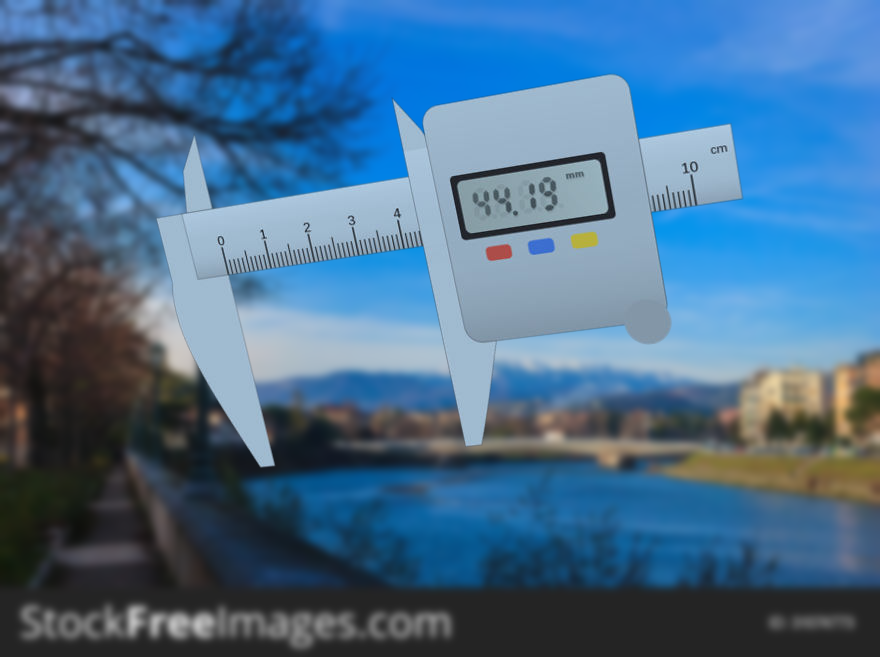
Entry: 44.19; mm
